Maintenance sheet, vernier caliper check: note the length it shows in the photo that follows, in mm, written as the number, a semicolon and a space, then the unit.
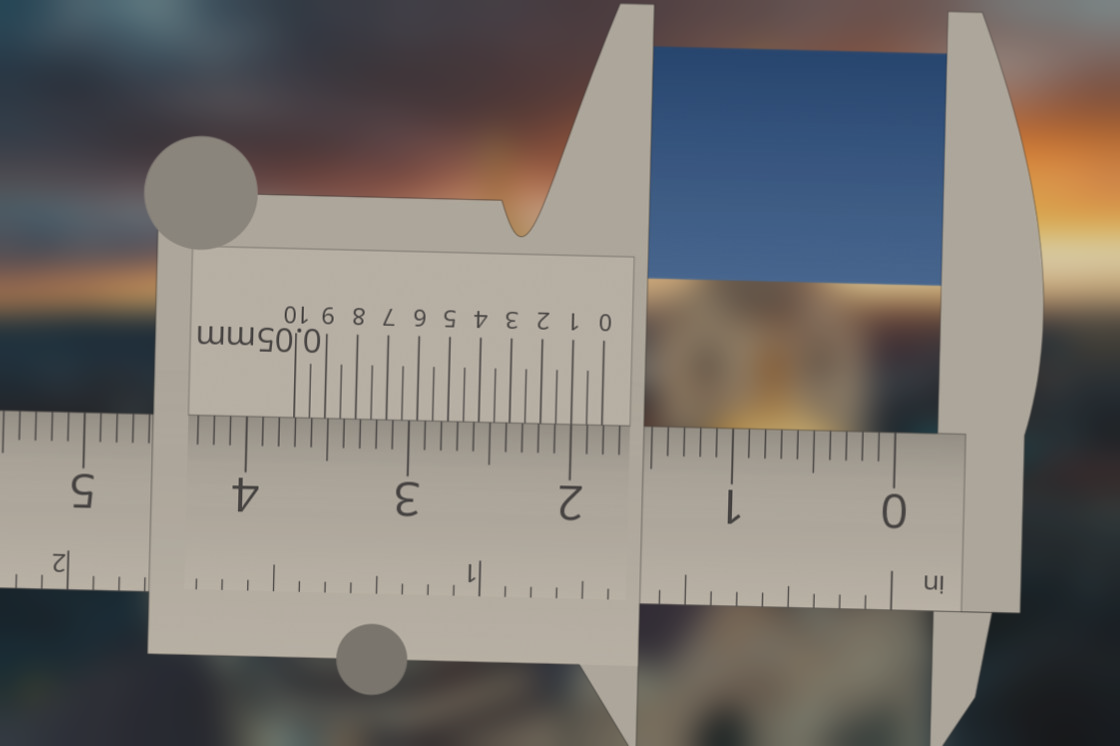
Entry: 18.1; mm
